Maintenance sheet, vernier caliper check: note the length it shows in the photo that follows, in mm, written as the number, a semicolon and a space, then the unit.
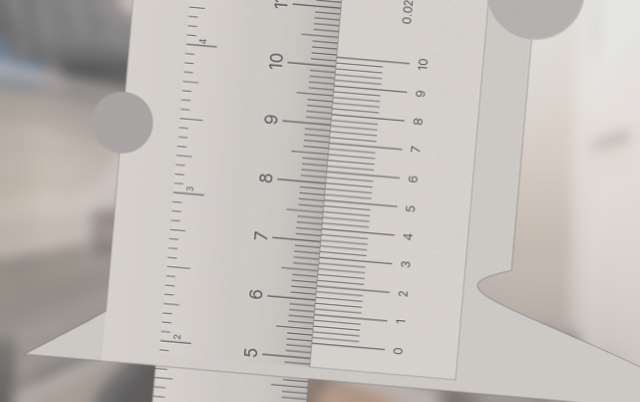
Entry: 52.6; mm
